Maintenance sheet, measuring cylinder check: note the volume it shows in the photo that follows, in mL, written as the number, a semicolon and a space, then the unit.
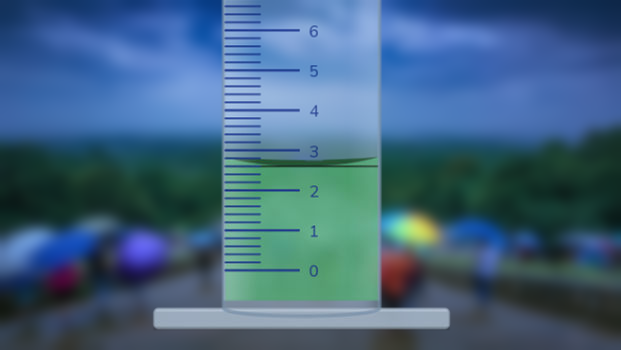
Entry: 2.6; mL
